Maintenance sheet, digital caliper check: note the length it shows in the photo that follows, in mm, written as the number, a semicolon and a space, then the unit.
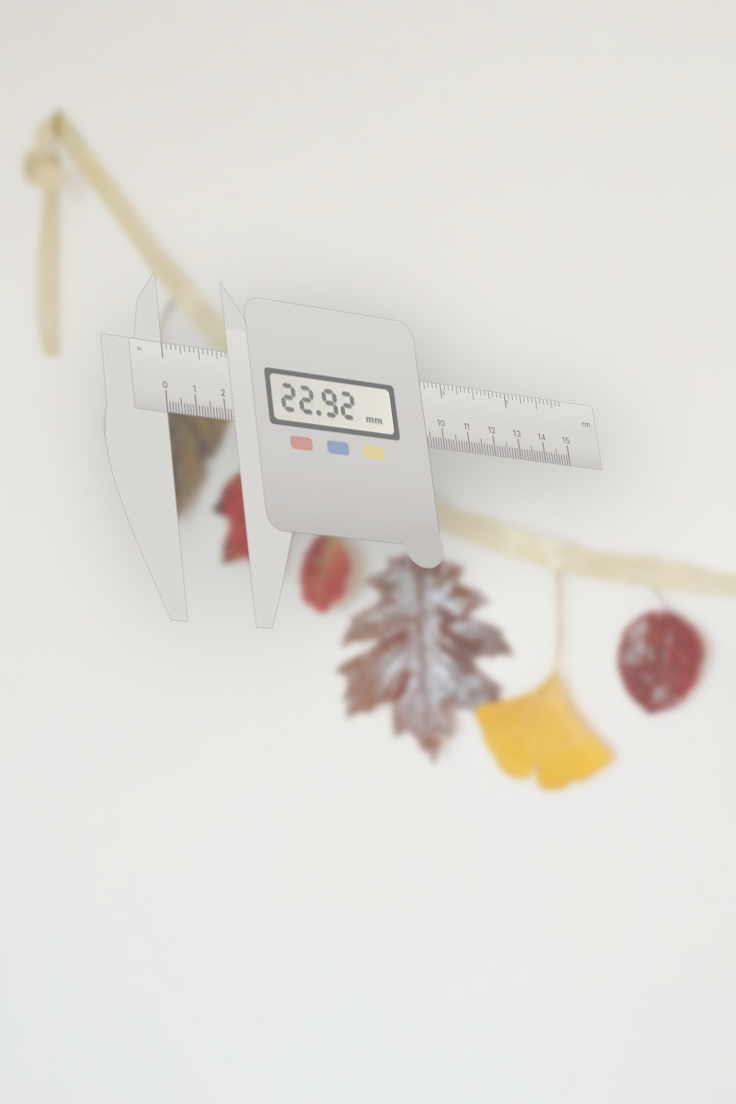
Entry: 22.92; mm
